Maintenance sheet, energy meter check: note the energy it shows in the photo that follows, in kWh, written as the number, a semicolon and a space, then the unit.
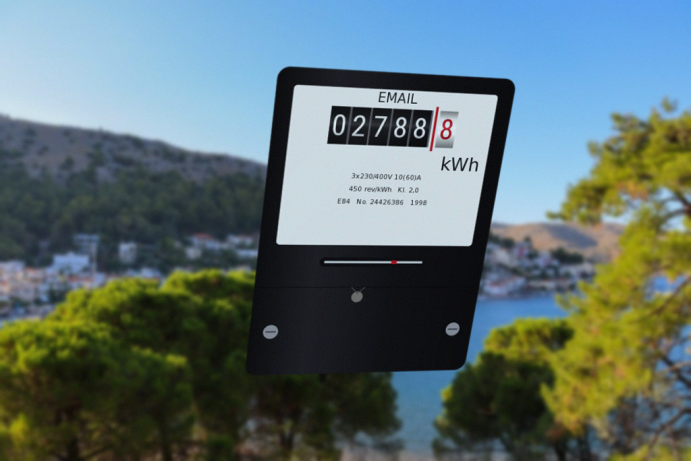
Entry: 2788.8; kWh
